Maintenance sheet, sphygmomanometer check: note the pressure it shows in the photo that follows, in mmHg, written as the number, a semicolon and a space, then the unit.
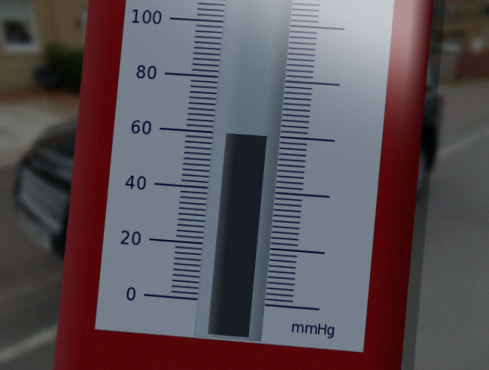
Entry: 60; mmHg
